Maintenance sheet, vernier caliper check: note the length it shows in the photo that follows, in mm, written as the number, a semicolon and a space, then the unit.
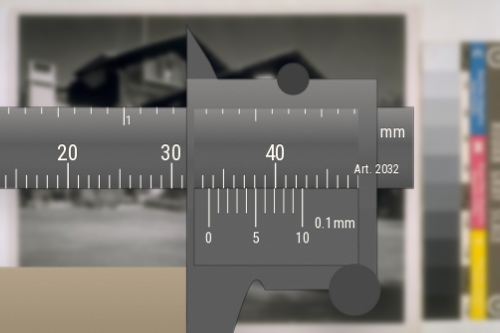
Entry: 33.6; mm
